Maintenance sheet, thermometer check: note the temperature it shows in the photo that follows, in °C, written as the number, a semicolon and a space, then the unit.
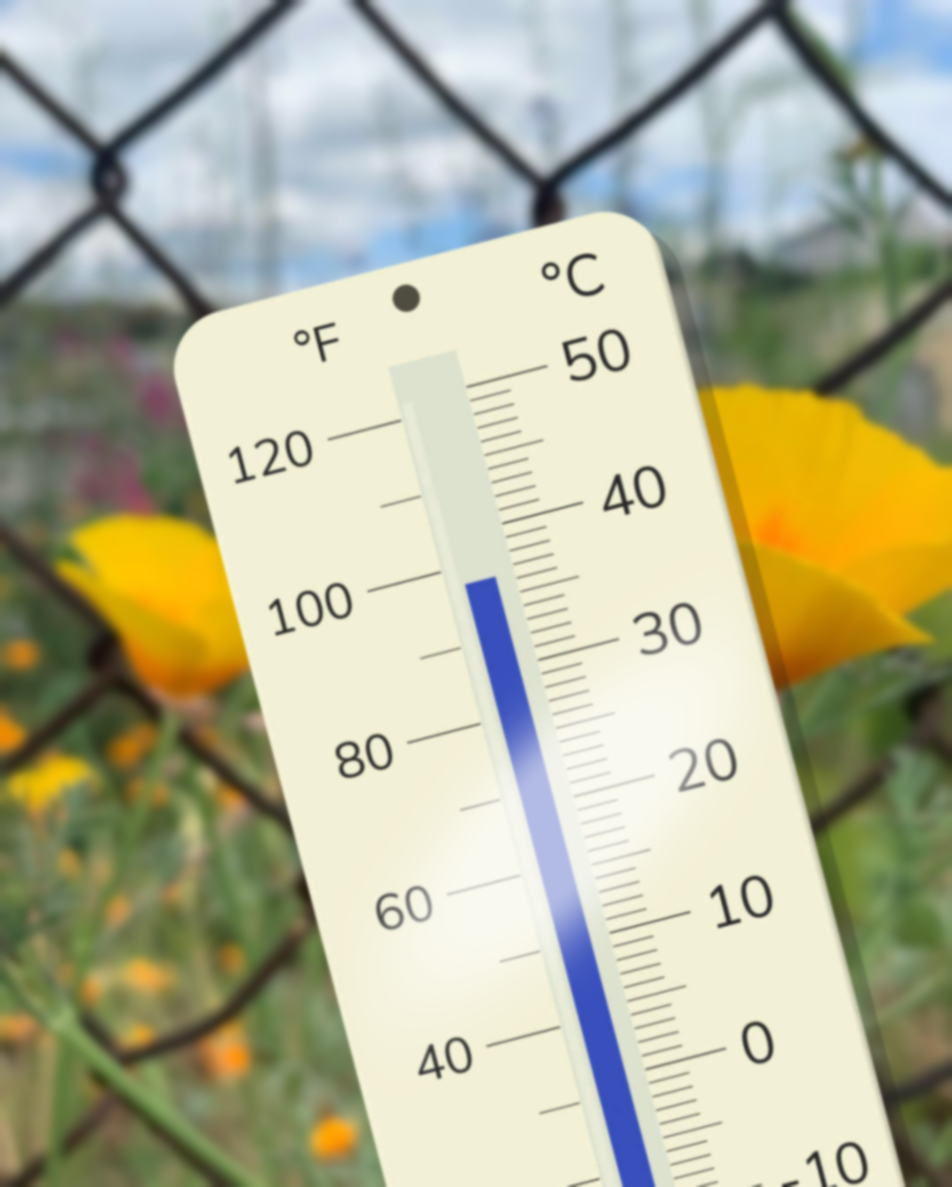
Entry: 36.5; °C
